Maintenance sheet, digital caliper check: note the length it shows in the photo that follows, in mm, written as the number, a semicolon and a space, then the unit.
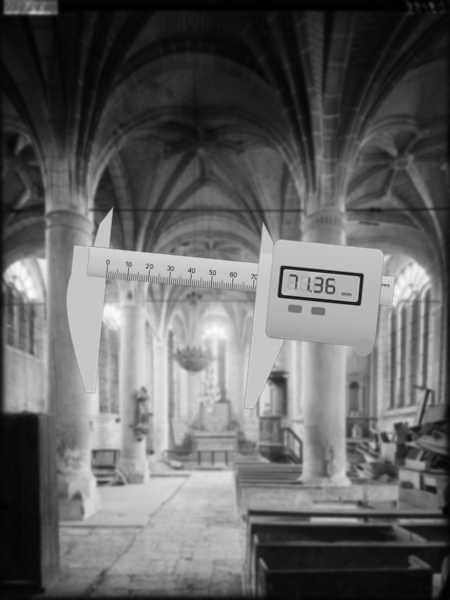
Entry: 71.36; mm
